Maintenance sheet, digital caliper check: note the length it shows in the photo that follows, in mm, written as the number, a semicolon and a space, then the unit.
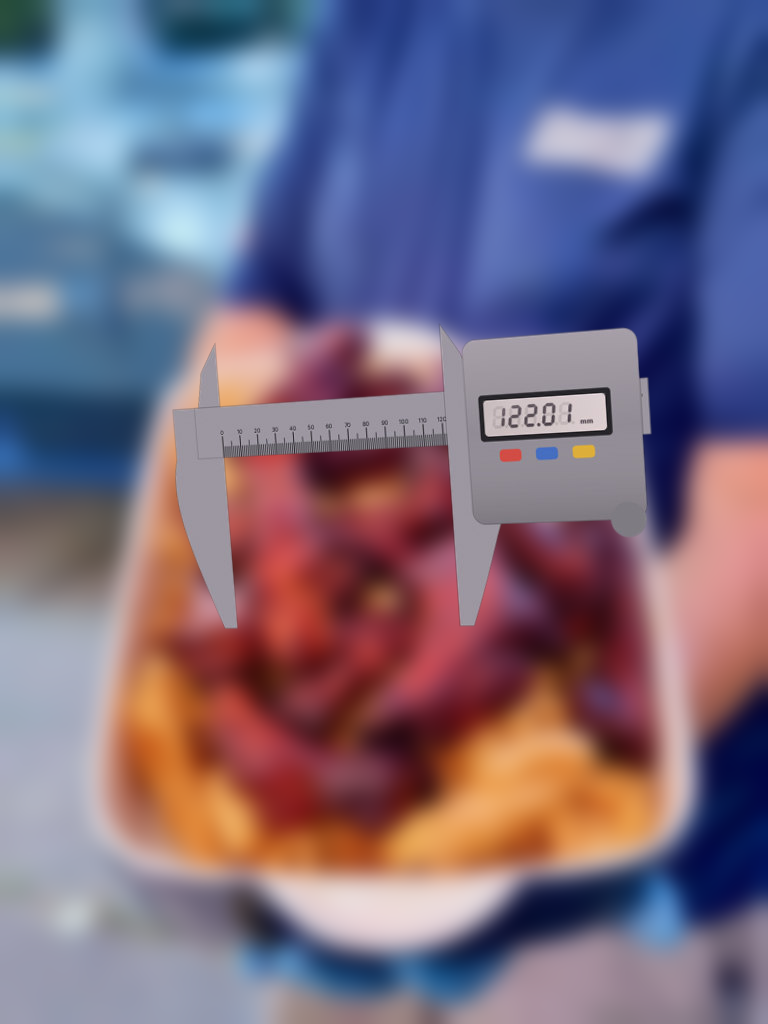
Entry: 122.01; mm
